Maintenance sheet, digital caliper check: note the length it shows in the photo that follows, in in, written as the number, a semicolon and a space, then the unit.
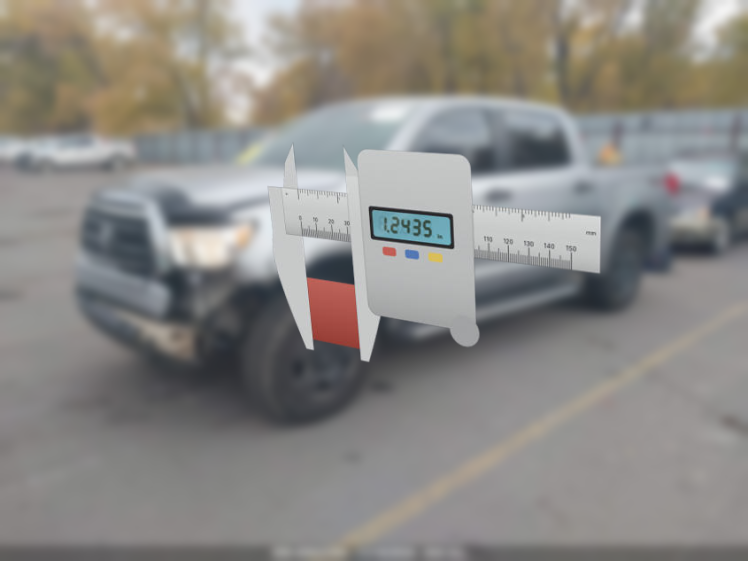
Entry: 1.2435; in
